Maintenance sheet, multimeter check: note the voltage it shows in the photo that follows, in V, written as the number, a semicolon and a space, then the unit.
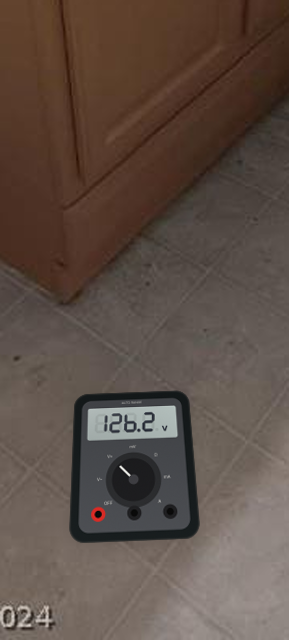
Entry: 126.2; V
